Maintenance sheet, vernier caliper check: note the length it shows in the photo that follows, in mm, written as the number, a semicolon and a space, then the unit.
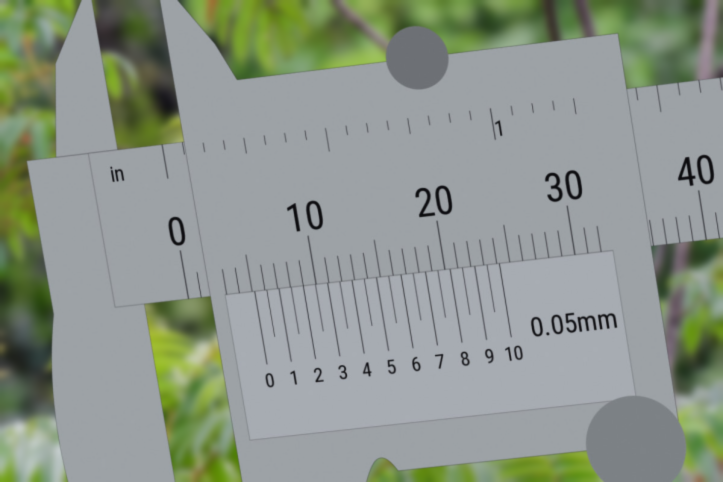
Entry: 5.2; mm
